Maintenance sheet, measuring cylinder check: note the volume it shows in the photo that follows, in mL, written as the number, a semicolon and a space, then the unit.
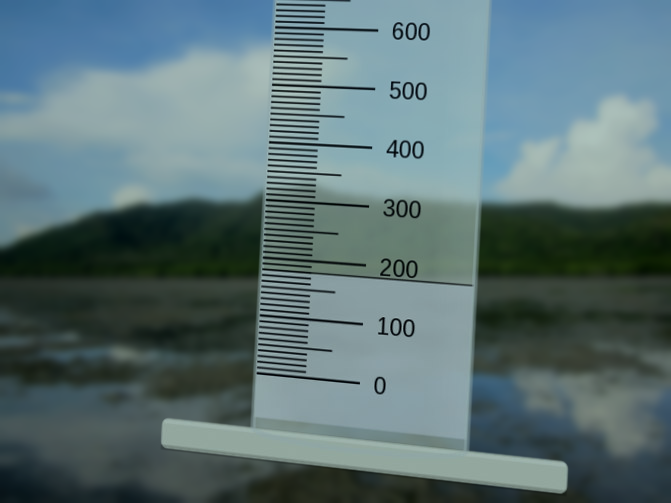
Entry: 180; mL
